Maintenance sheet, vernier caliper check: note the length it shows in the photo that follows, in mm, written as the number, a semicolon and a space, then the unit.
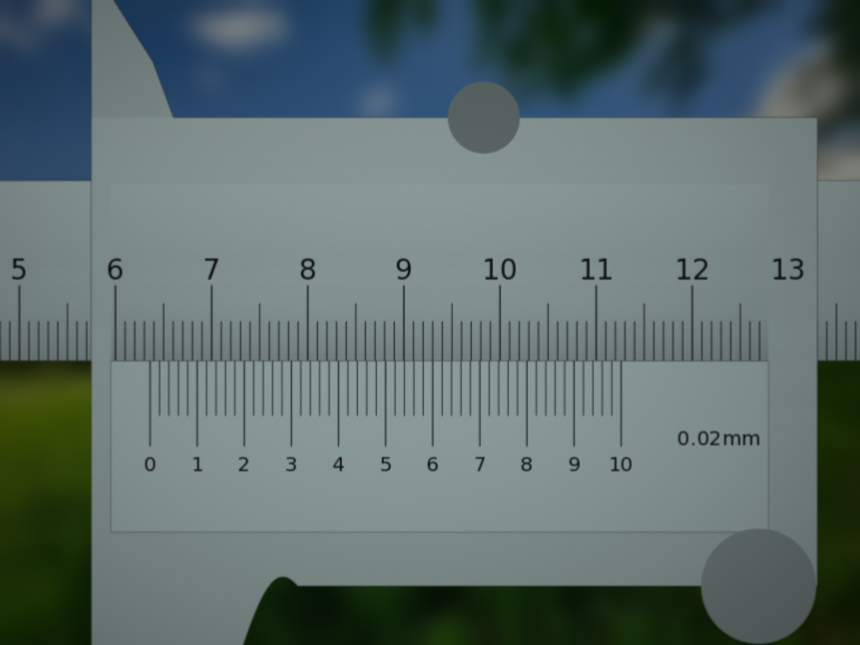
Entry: 63.6; mm
